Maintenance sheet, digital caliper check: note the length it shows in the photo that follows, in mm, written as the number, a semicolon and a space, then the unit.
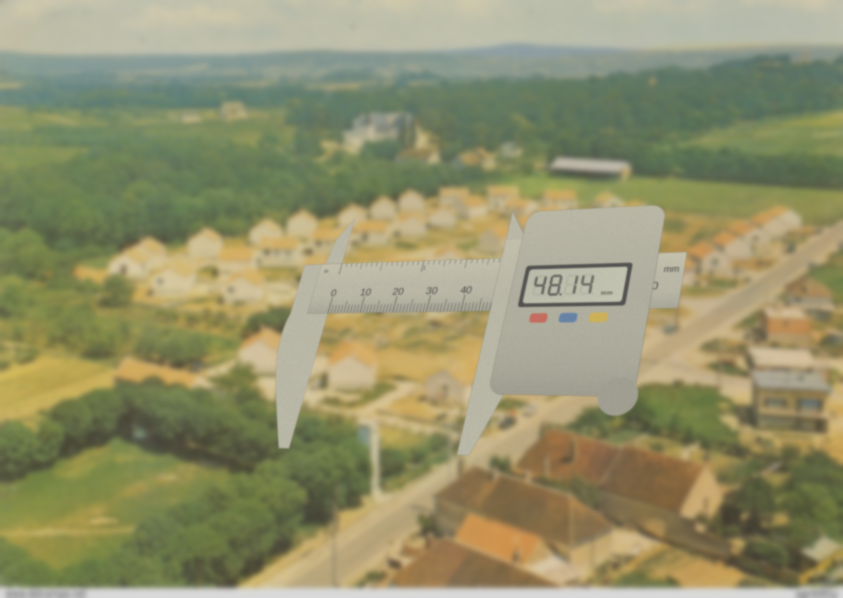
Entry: 48.14; mm
